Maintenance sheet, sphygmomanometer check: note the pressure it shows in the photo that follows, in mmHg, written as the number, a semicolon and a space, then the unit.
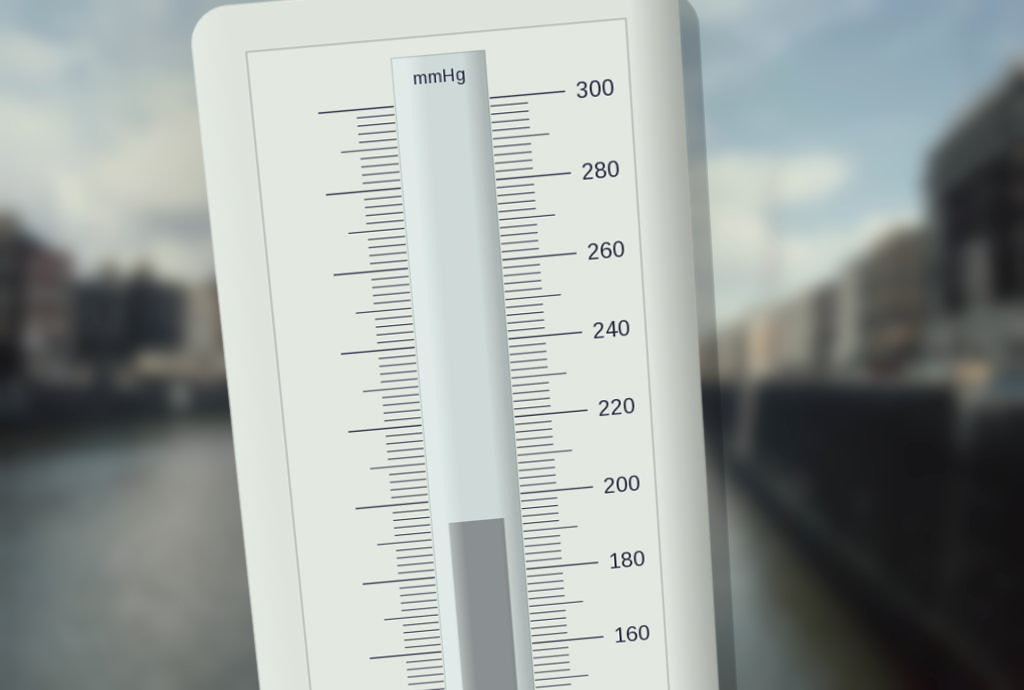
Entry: 194; mmHg
